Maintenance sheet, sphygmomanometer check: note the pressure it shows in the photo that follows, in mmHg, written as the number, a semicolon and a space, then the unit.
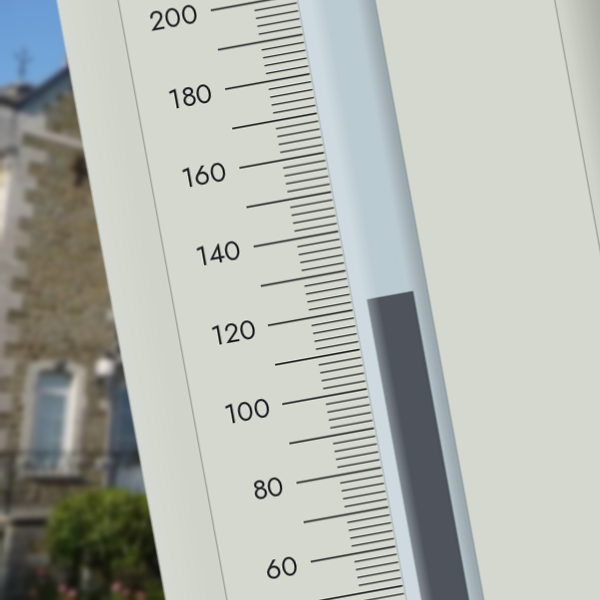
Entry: 122; mmHg
